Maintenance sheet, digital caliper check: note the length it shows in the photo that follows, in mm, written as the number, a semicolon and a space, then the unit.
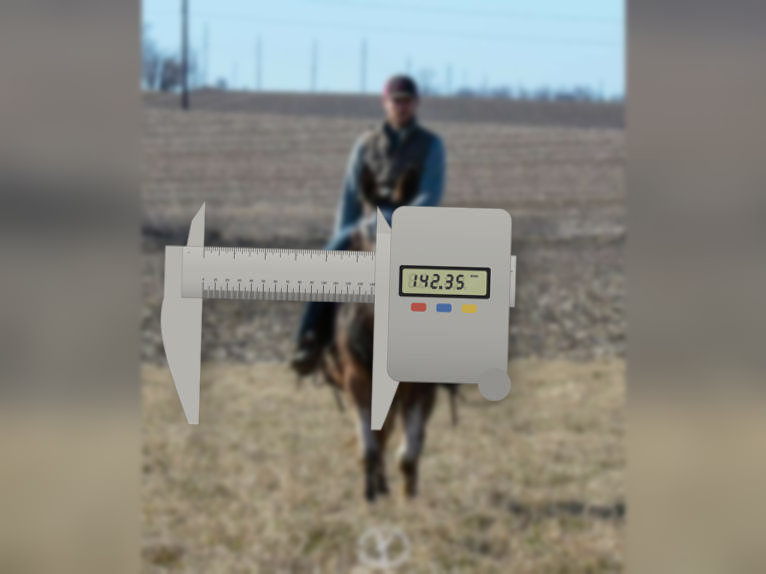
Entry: 142.35; mm
